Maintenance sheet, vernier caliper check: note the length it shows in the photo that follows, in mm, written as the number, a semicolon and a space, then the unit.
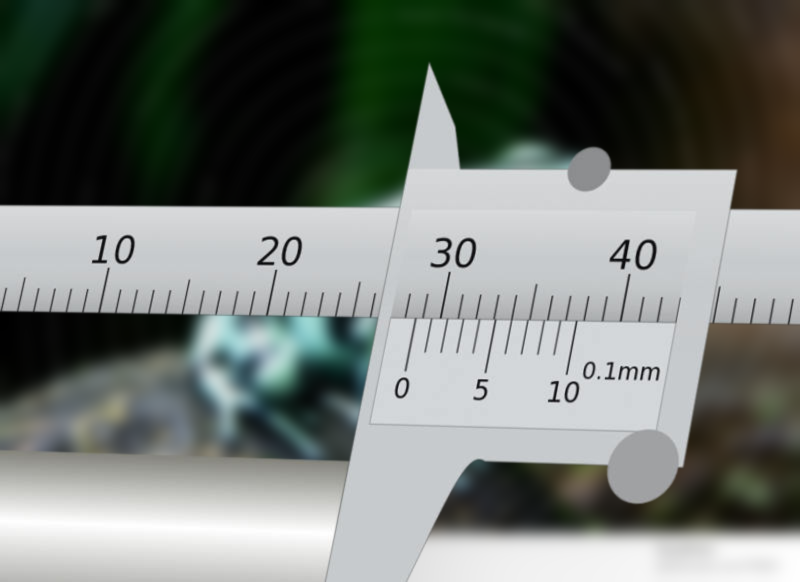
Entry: 28.6; mm
